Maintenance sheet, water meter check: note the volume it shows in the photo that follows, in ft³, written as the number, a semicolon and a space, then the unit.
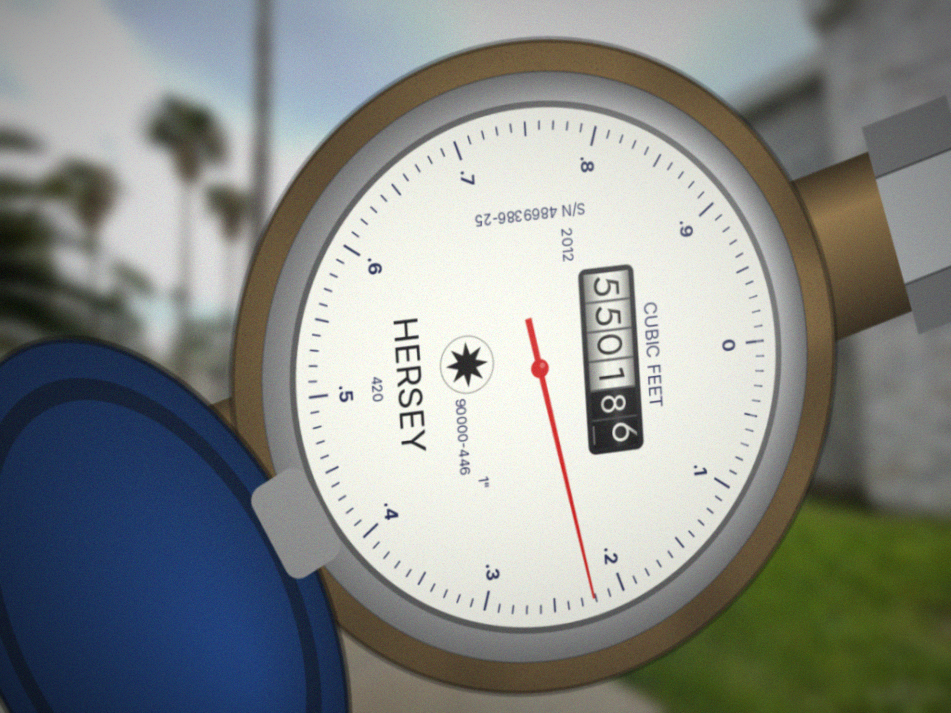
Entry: 550186.22; ft³
